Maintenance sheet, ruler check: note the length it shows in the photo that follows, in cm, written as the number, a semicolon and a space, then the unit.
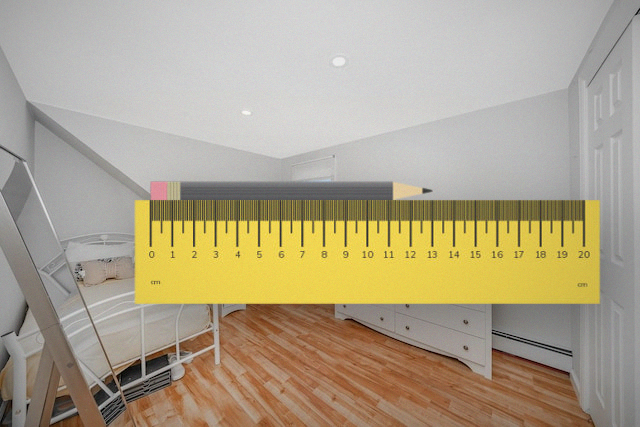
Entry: 13; cm
